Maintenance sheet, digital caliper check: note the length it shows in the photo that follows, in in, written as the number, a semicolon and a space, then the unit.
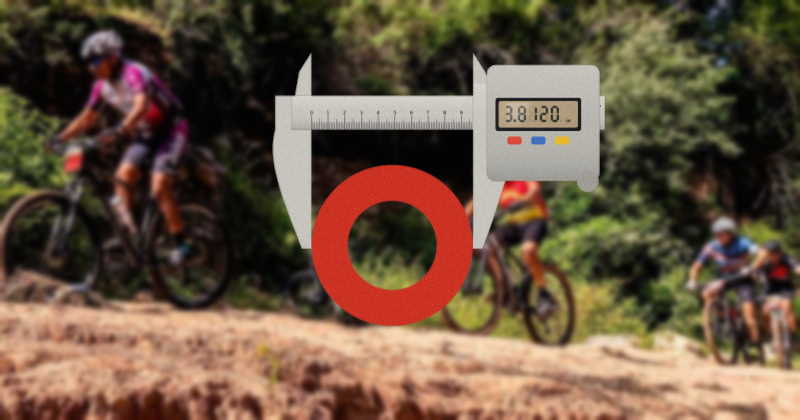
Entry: 3.8120; in
